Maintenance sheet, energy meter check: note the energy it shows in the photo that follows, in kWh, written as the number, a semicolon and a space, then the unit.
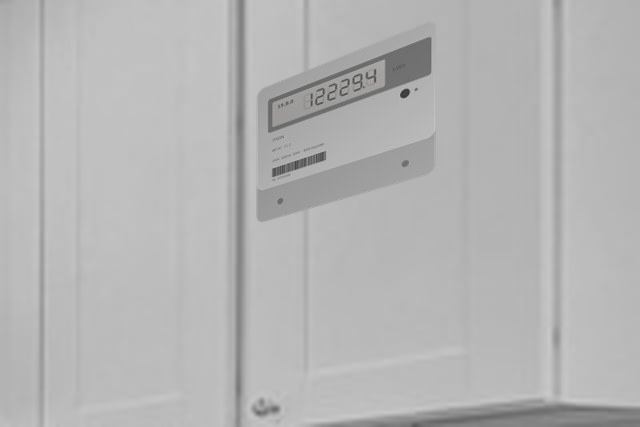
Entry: 12229.4; kWh
